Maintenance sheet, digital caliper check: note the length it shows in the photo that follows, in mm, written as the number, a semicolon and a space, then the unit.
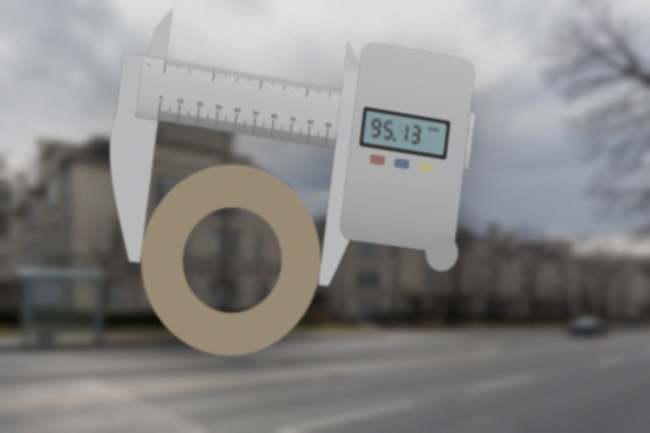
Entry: 95.13; mm
